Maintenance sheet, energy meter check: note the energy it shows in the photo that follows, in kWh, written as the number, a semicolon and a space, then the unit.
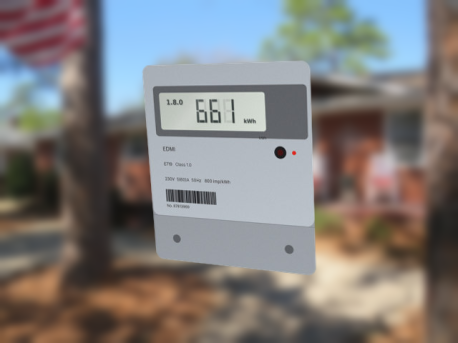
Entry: 661; kWh
